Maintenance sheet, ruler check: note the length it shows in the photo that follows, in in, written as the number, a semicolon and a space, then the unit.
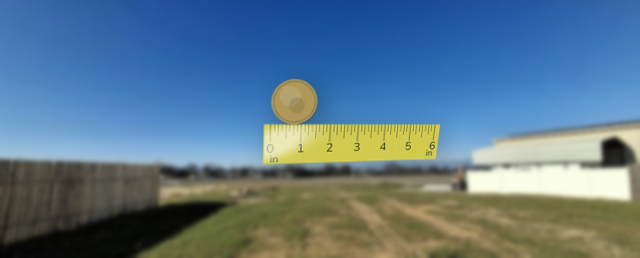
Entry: 1.5; in
